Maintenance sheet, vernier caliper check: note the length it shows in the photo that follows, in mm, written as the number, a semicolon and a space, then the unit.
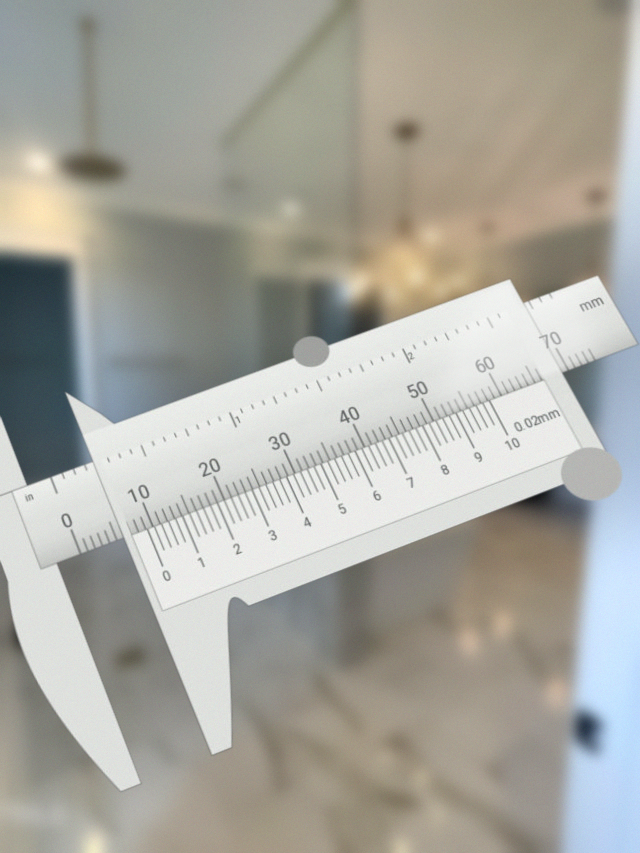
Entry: 9.2; mm
